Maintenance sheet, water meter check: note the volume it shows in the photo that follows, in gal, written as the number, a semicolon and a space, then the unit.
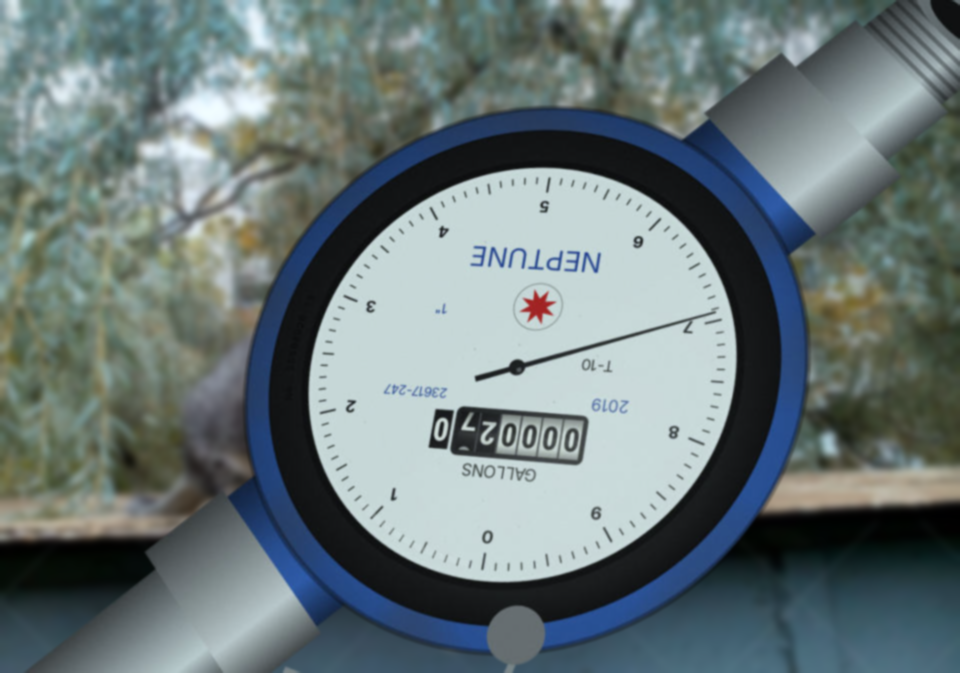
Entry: 266.9; gal
